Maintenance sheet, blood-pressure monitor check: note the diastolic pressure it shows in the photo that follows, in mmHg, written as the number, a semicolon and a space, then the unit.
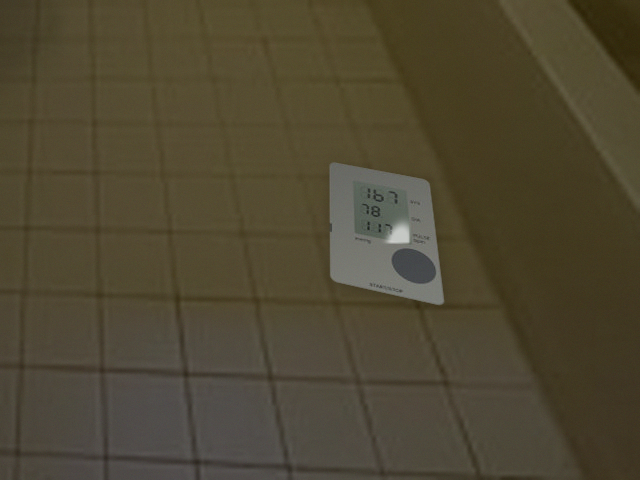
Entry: 78; mmHg
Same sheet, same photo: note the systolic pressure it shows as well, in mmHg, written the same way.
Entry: 167; mmHg
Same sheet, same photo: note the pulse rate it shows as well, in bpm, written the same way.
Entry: 117; bpm
